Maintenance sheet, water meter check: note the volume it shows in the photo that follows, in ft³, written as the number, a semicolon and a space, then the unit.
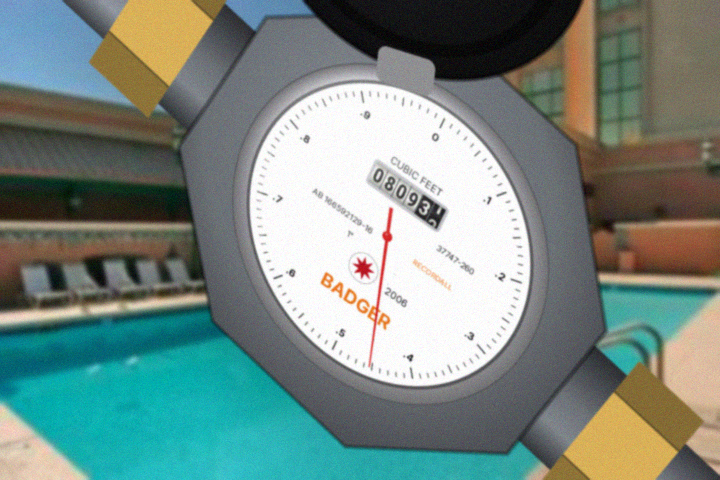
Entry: 80931.45; ft³
